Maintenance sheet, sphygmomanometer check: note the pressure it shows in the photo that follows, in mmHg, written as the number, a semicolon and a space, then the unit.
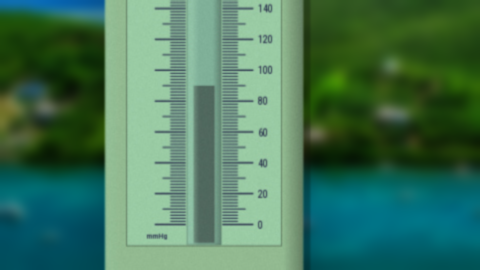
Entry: 90; mmHg
